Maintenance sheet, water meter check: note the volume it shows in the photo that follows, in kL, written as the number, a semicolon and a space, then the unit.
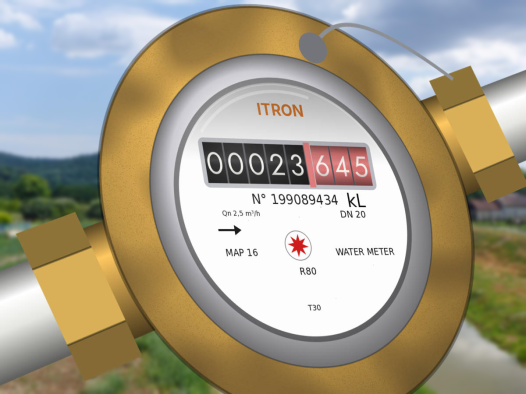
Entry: 23.645; kL
